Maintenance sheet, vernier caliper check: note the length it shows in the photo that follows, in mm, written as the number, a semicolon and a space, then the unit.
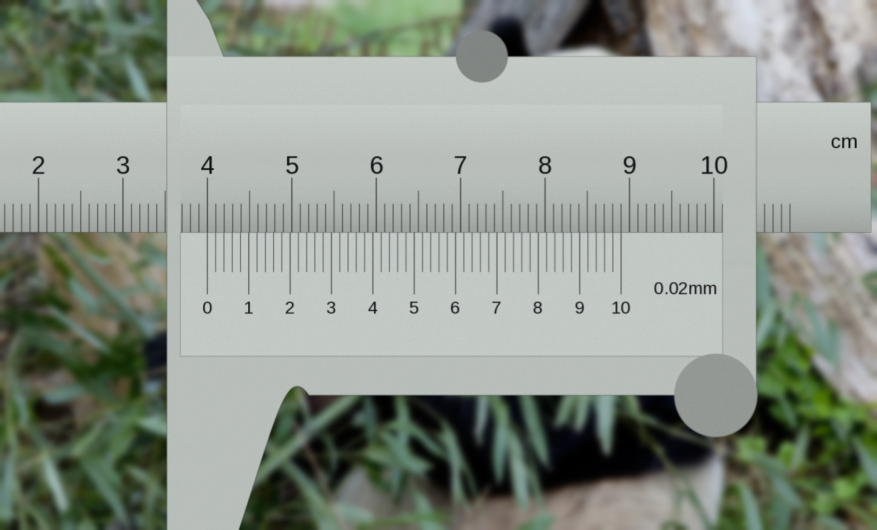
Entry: 40.0; mm
